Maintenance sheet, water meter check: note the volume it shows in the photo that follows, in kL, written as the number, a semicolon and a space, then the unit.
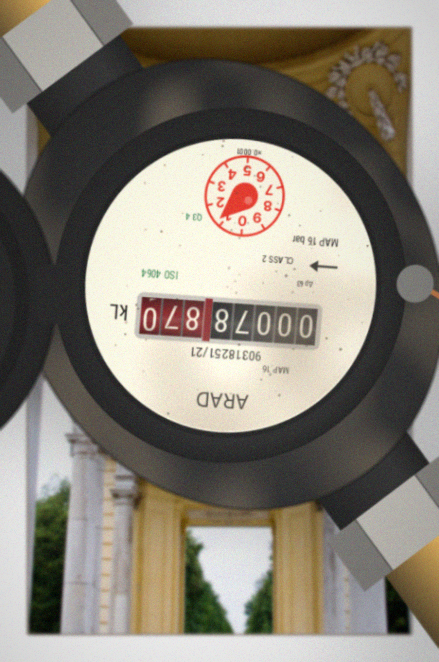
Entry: 78.8701; kL
